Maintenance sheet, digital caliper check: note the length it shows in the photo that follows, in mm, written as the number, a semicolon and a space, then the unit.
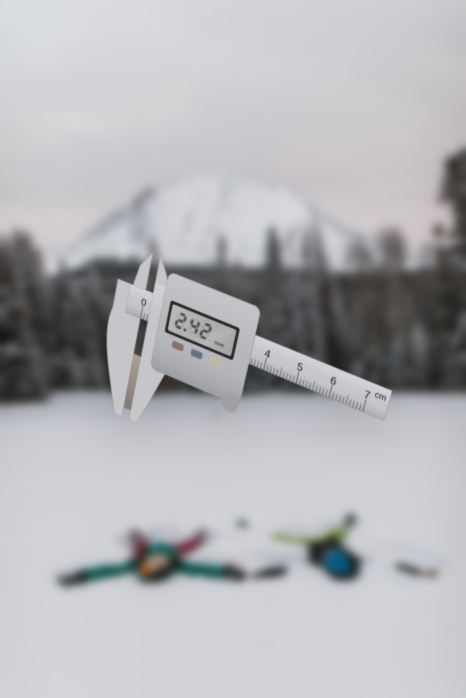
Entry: 2.42; mm
